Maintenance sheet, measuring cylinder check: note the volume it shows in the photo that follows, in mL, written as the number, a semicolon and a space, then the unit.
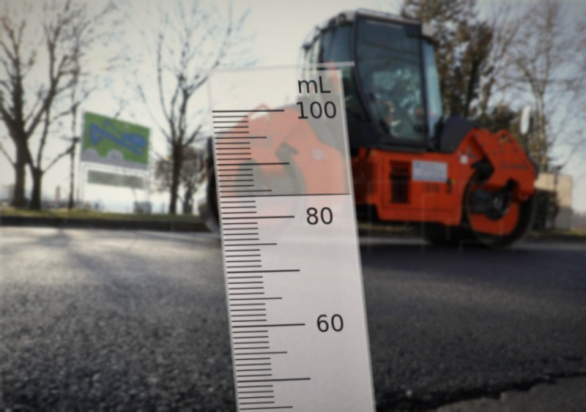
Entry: 84; mL
